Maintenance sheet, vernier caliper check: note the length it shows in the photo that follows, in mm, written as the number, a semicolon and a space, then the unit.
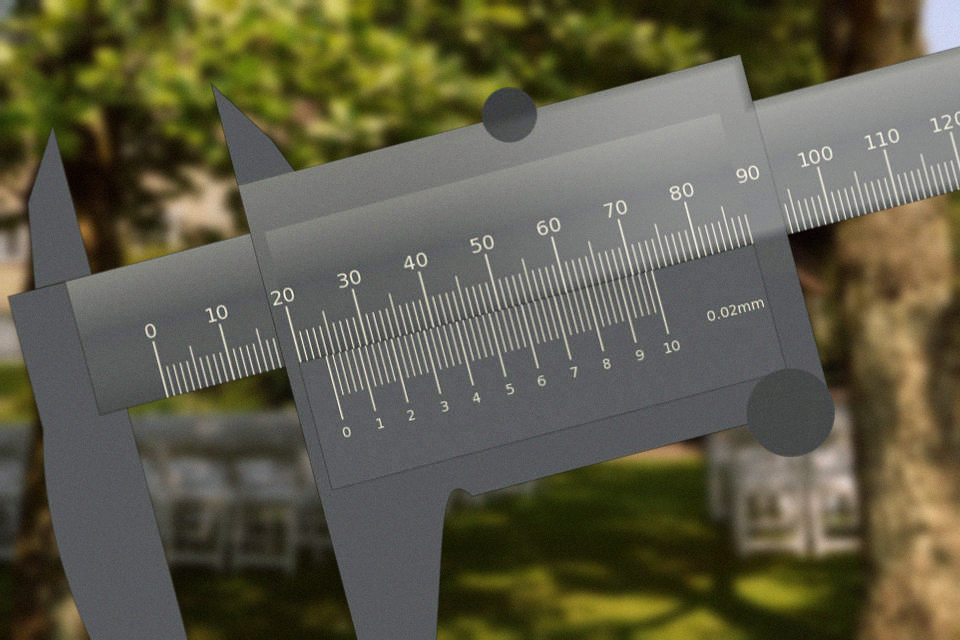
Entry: 23.8; mm
